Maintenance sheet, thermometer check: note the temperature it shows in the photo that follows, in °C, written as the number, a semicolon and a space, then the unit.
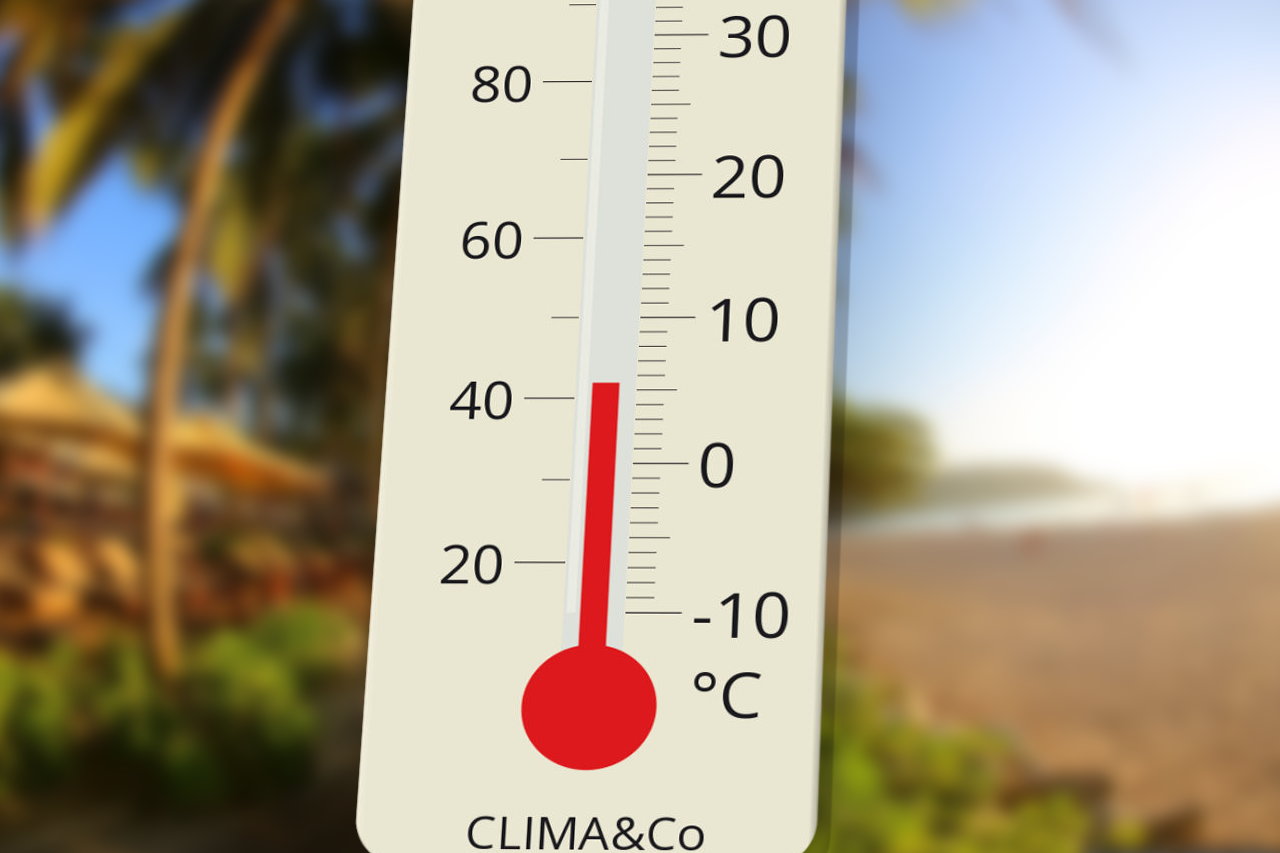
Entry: 5.5; °C
